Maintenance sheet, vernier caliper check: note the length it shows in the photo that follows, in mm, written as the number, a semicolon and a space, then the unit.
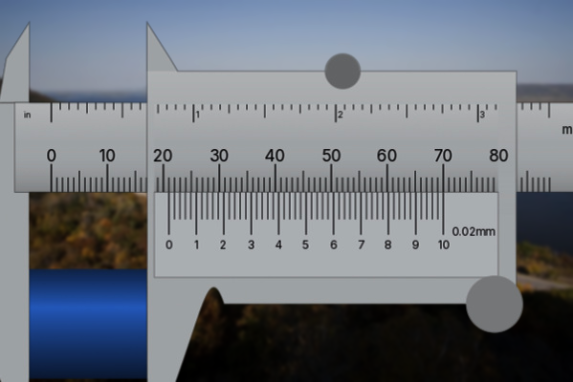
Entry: 21.0; mm
